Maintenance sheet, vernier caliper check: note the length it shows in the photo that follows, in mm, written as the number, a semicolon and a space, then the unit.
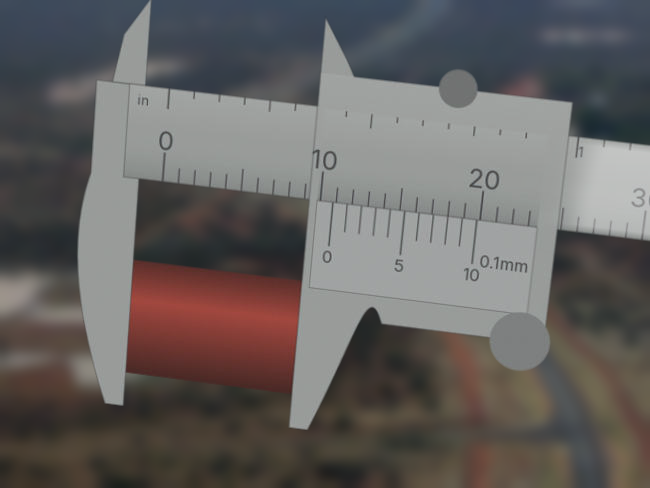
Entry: 10.8; mm
